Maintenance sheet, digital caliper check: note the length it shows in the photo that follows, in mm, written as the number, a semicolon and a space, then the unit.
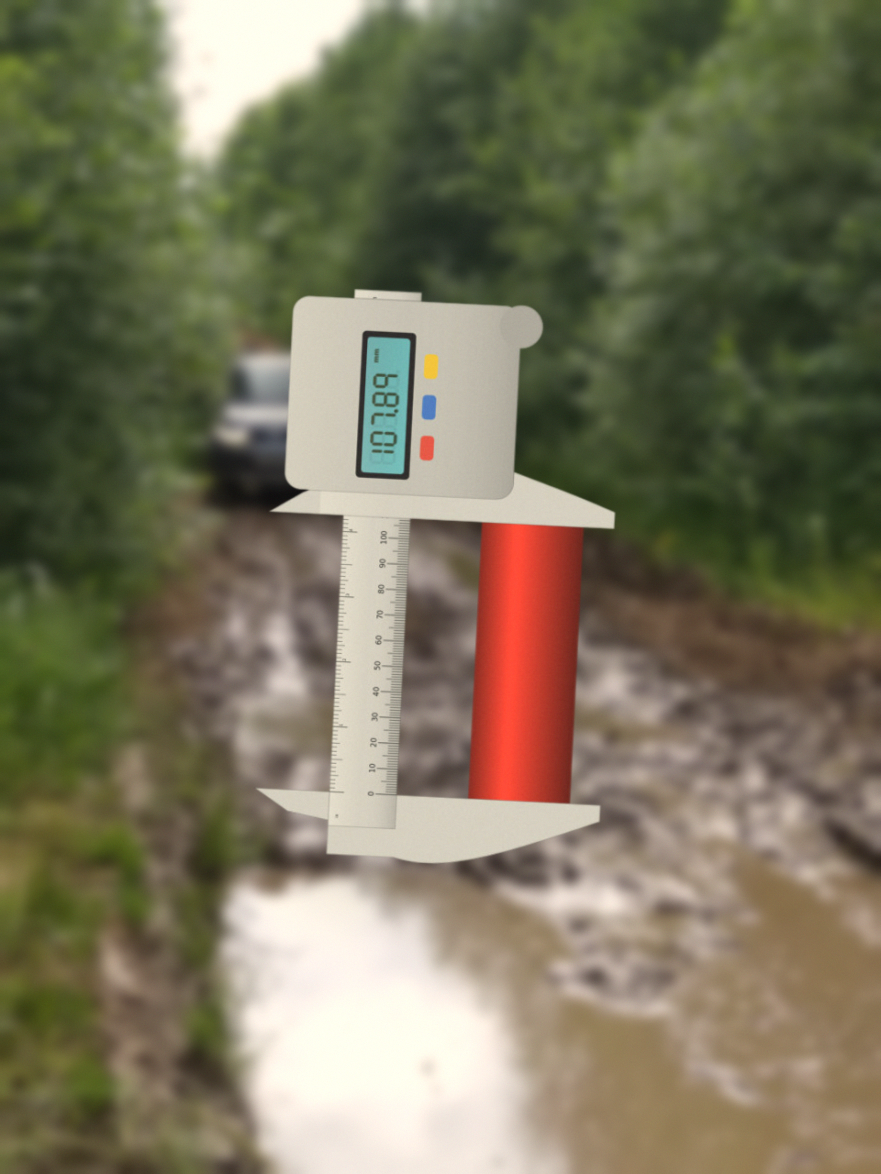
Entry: 107.89; mm
